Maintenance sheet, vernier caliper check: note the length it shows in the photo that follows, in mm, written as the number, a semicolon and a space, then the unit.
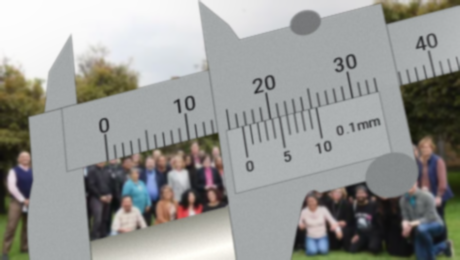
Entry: 16.6; mm
